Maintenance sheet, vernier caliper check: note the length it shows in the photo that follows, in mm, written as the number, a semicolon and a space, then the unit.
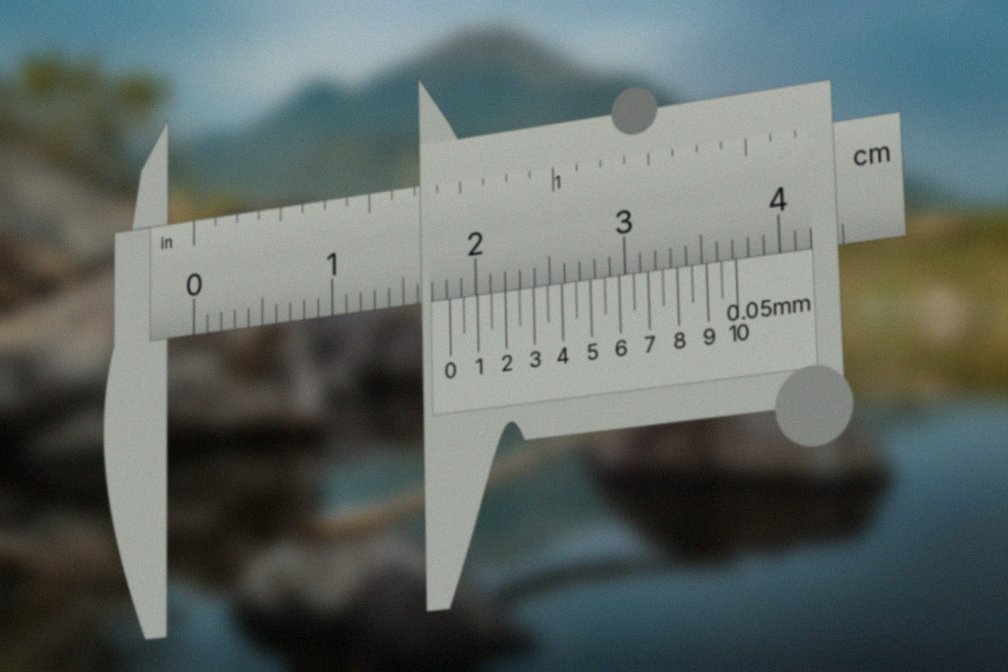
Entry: 18.2; mm
